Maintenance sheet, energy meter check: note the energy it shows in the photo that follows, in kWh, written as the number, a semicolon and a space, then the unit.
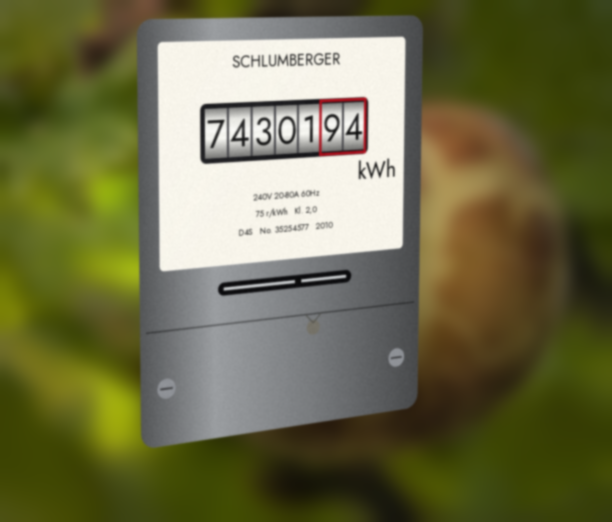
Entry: 74301.94; kWh
